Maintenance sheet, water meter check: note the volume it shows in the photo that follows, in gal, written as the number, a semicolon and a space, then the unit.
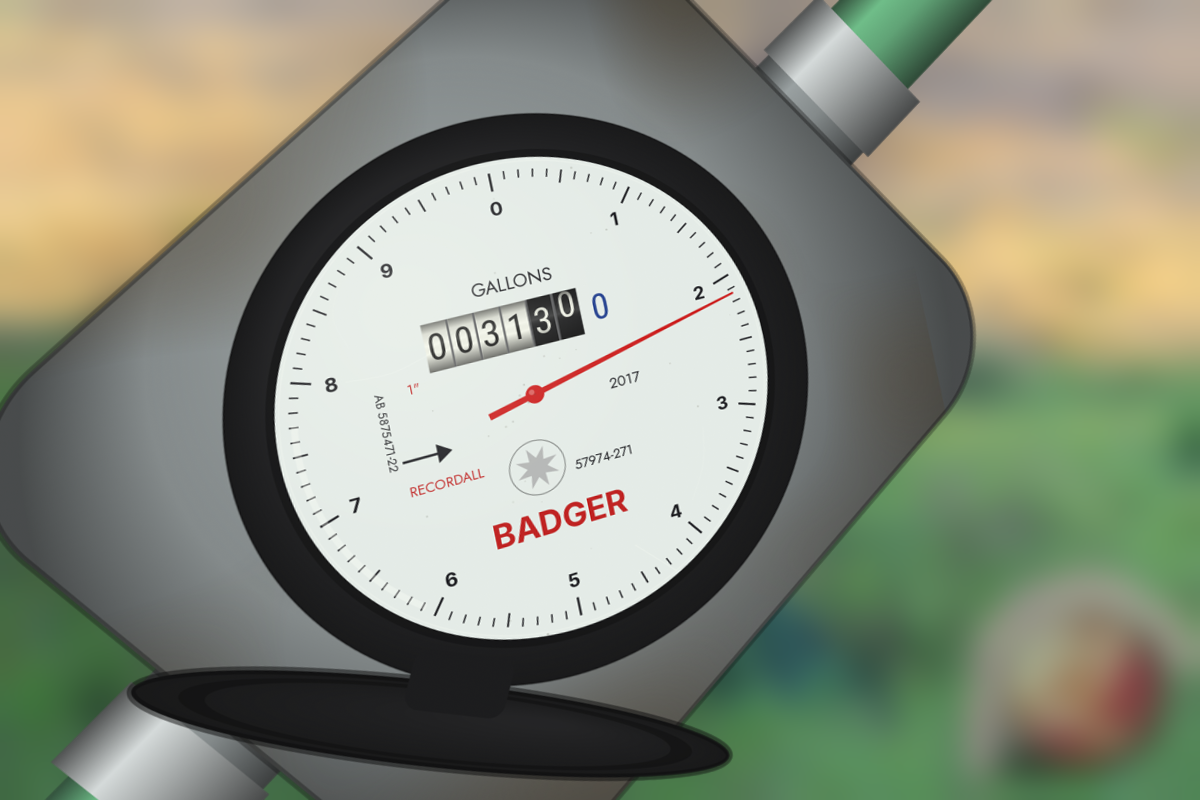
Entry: 31302.1; gal
